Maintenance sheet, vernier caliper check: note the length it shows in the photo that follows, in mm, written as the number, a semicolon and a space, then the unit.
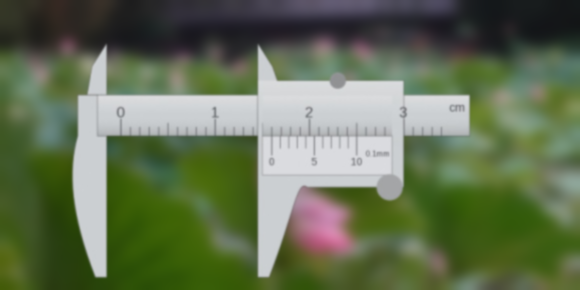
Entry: 16.0; mm
